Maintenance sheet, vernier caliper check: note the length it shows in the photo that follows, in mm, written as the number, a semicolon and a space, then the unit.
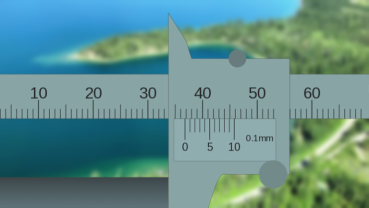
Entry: 36.8; mm
